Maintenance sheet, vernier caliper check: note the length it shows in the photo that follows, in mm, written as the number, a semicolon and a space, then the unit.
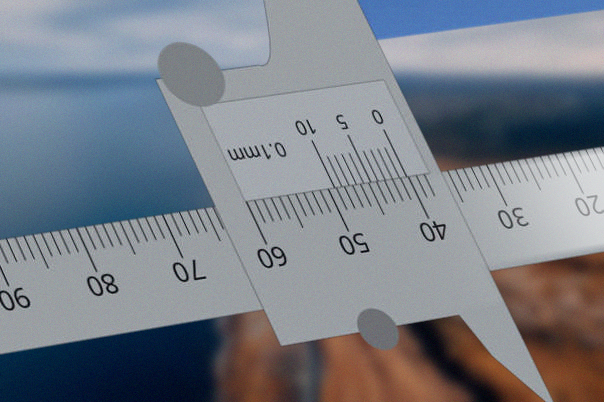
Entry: 40.2; mm
